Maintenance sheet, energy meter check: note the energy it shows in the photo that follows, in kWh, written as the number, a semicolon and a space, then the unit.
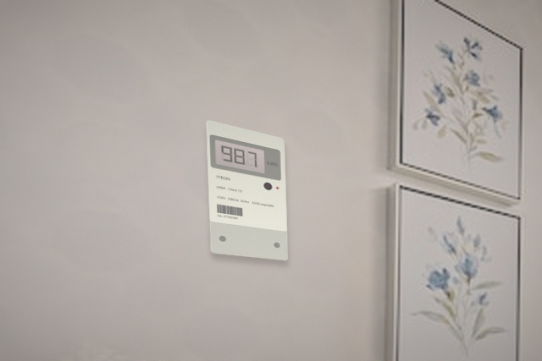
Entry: 987; kWh
